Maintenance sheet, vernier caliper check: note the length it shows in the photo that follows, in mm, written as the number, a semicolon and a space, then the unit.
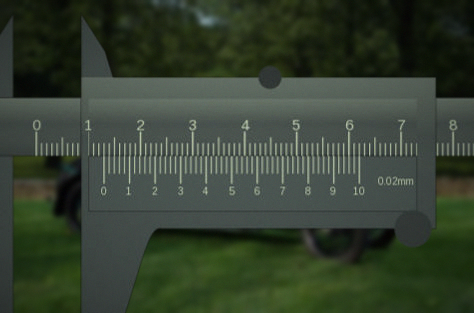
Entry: 13.0; mm
